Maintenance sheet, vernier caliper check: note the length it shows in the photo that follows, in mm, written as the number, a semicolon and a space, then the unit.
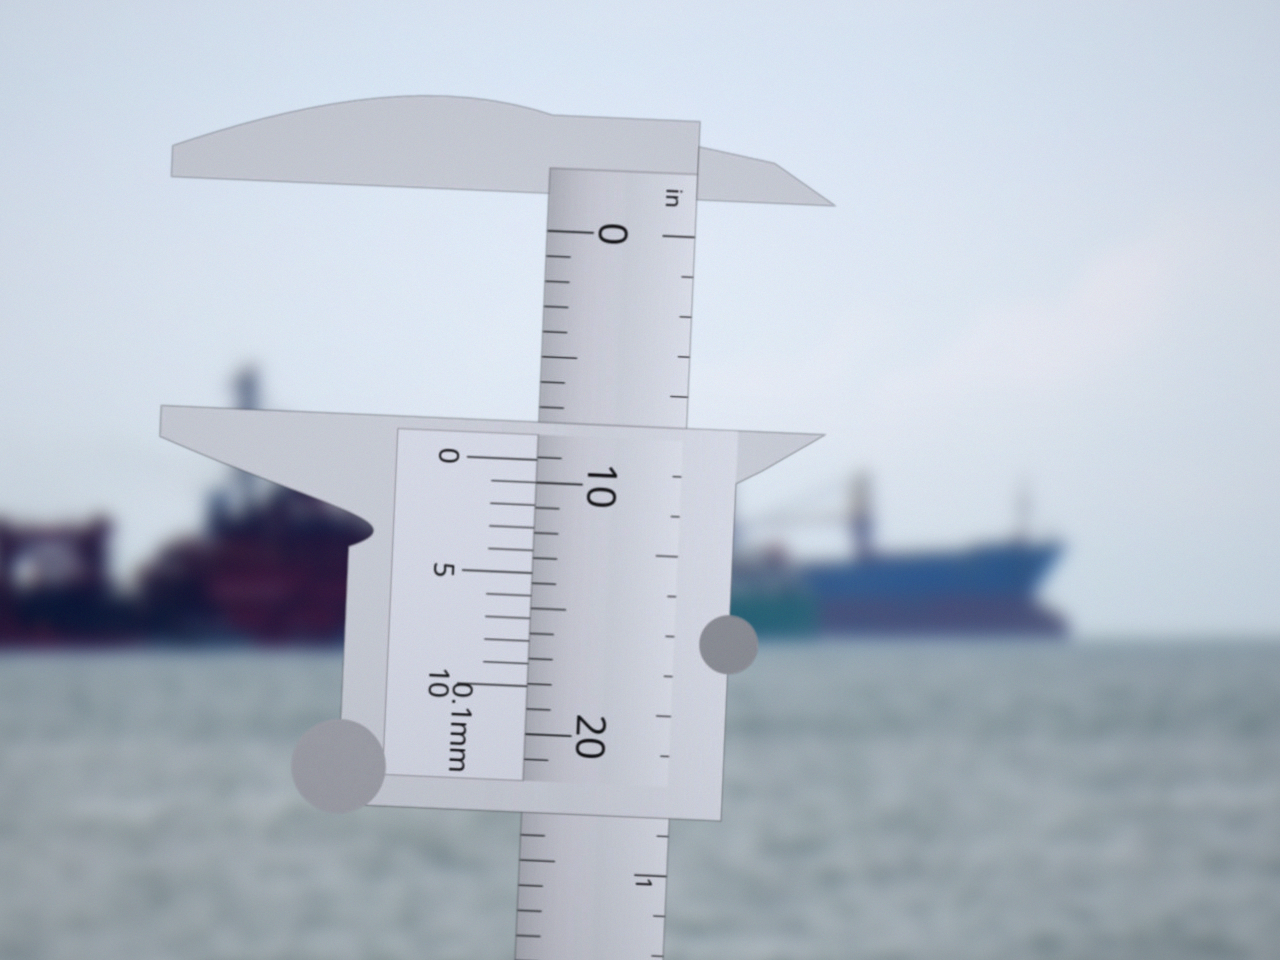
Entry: 9.1; mm
